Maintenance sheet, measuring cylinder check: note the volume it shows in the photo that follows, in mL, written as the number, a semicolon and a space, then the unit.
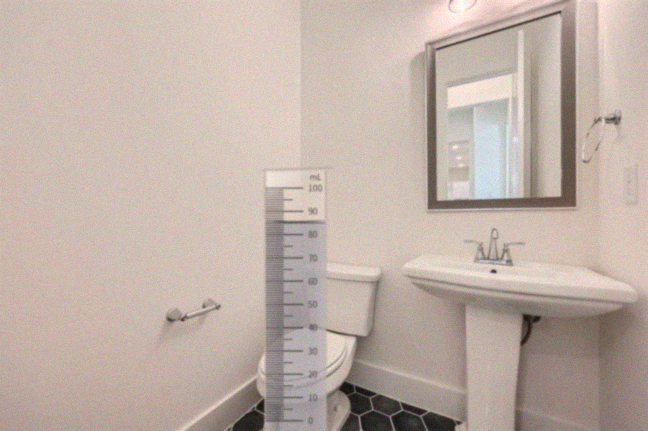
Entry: 85; mL
